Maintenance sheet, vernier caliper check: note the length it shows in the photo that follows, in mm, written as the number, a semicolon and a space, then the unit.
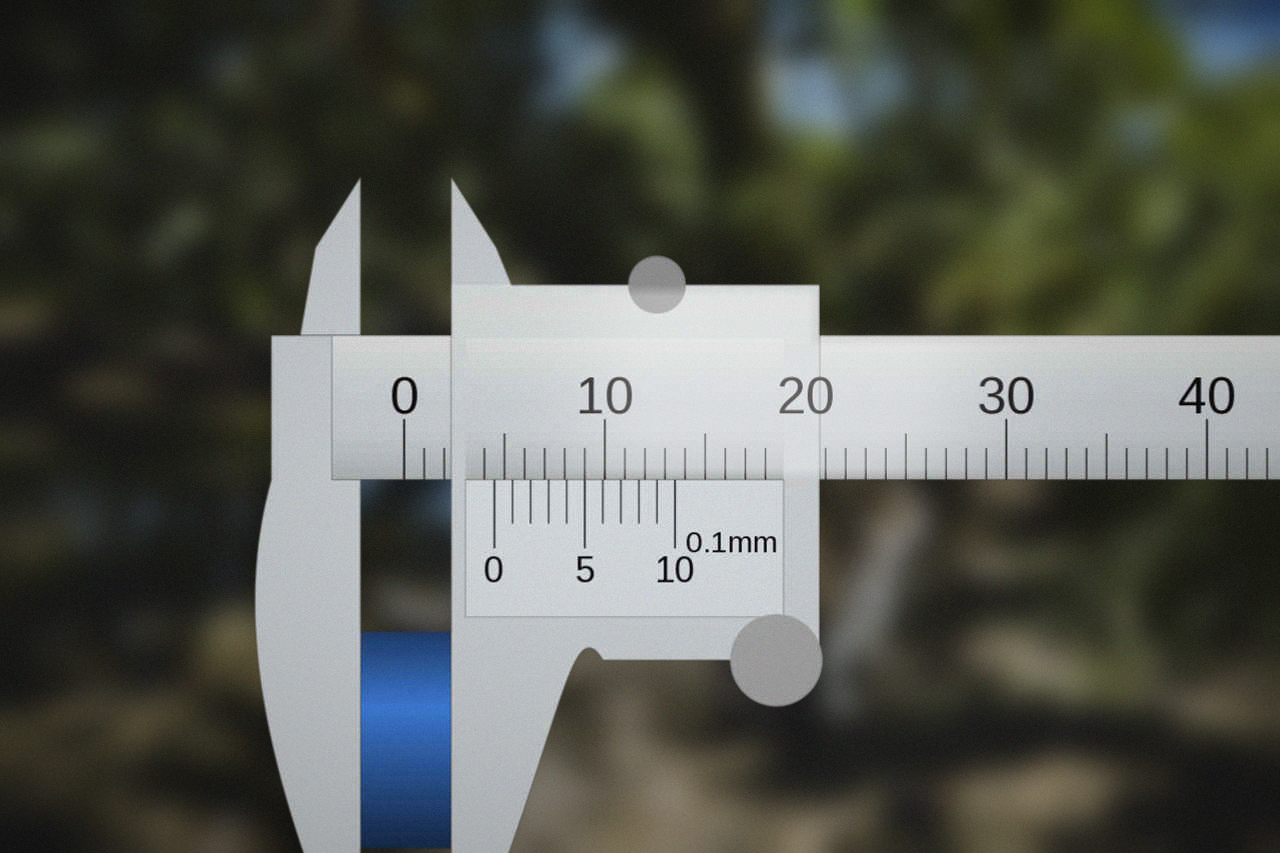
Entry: 4.5; mm
